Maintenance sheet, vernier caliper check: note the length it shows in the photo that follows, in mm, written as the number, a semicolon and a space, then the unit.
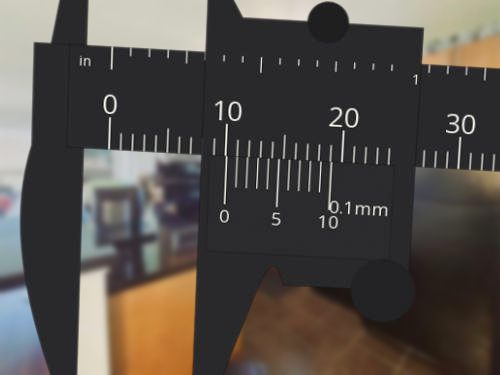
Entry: 10.1; mm
